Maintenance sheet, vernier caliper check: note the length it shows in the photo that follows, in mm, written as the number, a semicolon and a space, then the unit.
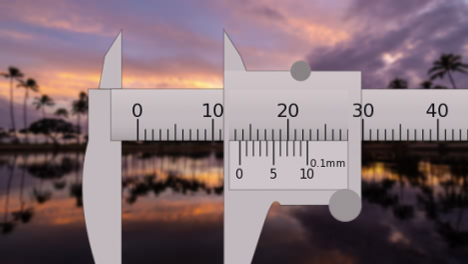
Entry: 13.6; mm
